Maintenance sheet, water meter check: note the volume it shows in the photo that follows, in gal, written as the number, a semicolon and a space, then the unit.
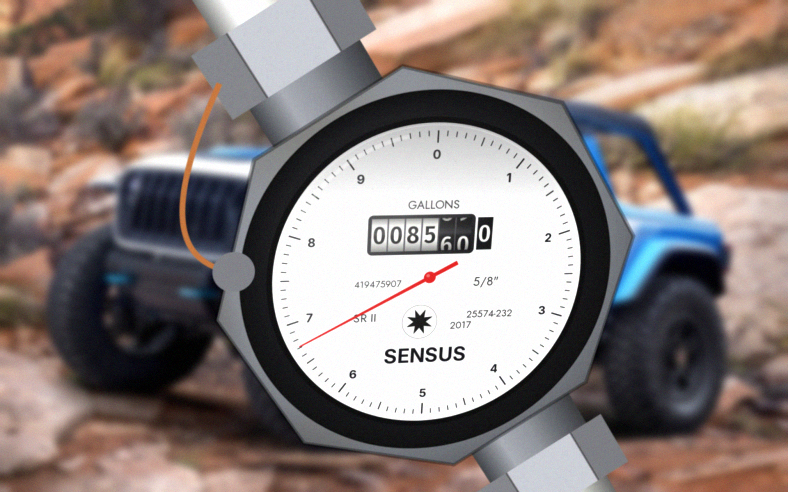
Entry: 85596.7; gal
